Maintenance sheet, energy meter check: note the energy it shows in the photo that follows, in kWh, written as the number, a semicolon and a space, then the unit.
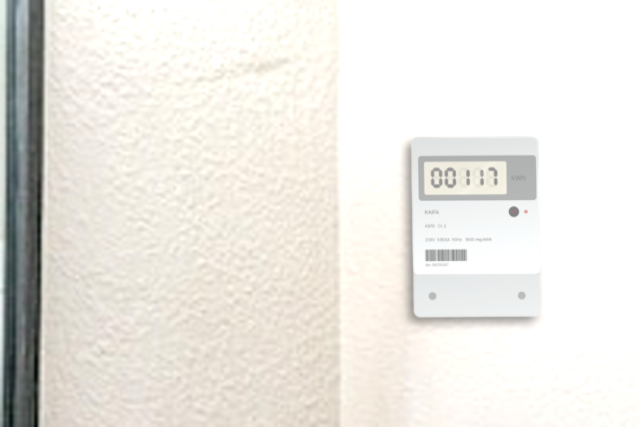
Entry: 117; kWh
